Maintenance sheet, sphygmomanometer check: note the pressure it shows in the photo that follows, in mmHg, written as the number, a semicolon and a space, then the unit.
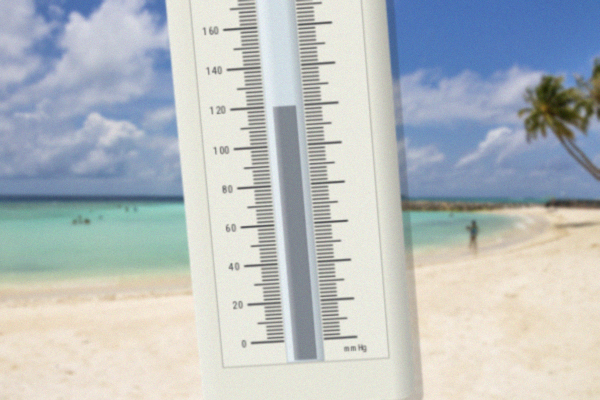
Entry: 120; mmHg
